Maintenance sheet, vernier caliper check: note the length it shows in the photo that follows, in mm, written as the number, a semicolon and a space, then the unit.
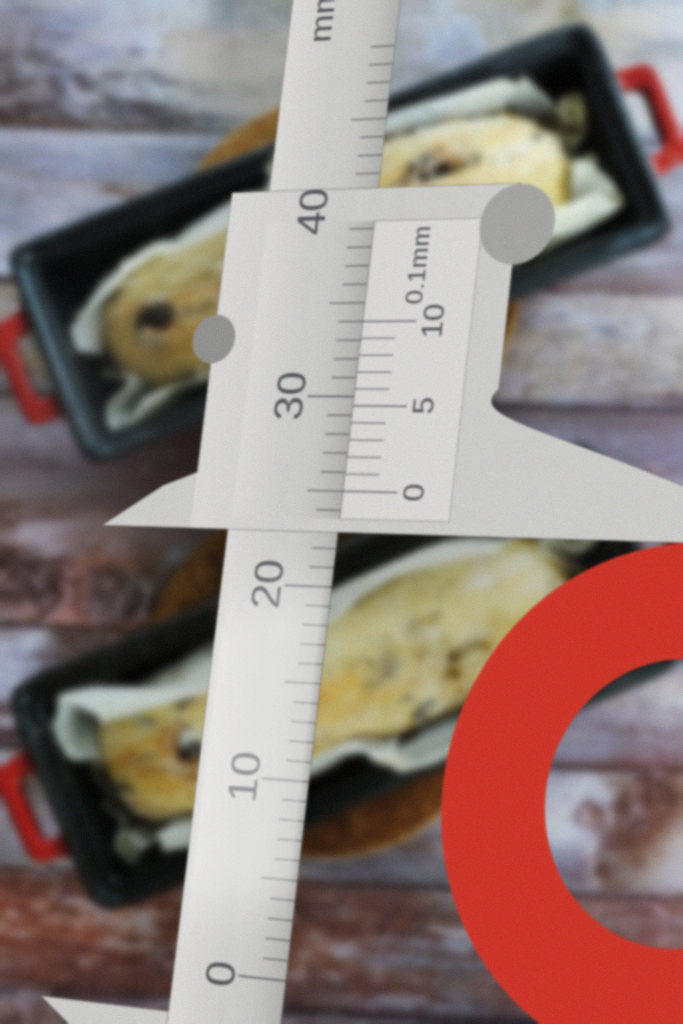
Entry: 25.0; mm
